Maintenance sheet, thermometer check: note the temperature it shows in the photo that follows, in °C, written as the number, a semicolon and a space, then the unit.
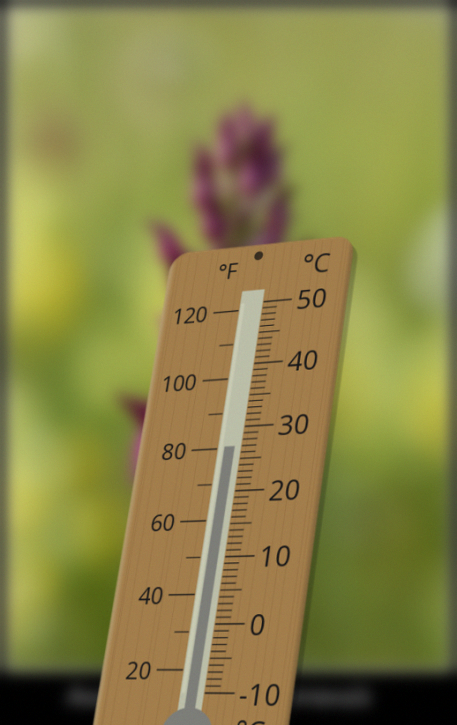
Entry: 27; °C
